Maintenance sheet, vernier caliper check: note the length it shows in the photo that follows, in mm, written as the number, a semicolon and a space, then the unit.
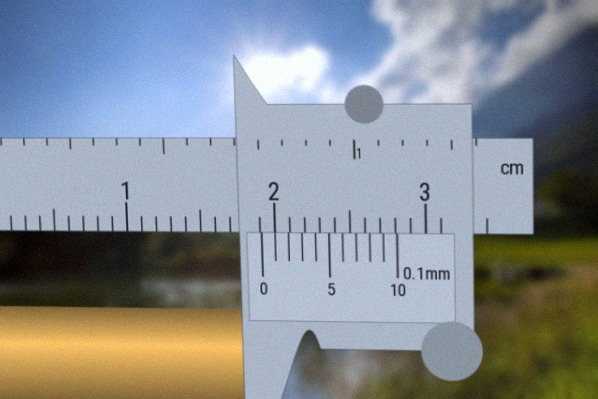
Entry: 19.1; mm
